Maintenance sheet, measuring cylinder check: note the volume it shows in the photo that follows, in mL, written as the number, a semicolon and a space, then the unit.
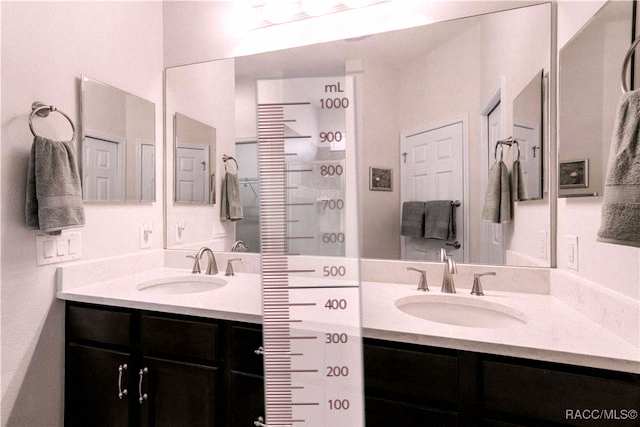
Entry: 450; mL
